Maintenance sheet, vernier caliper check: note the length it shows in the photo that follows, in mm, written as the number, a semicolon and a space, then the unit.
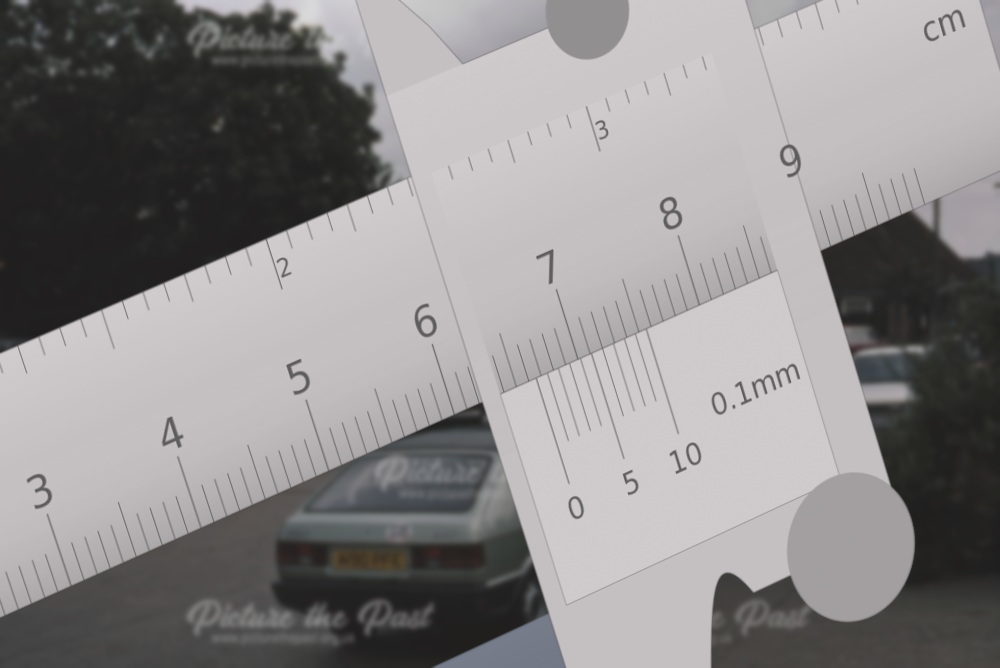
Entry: 66.6; mm
